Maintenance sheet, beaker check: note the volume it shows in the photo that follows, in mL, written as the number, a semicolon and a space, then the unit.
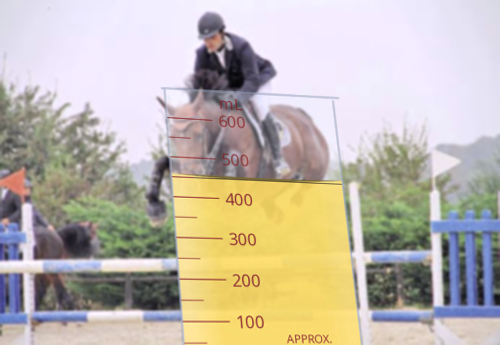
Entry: 450; mL
